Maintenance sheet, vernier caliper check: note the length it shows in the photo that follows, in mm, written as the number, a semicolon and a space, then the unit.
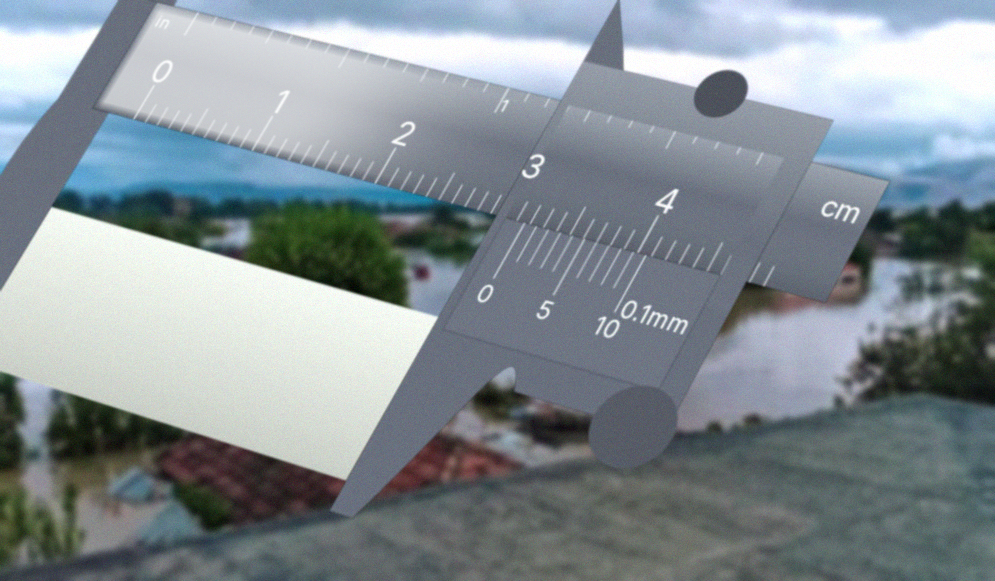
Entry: 31.6; mm
